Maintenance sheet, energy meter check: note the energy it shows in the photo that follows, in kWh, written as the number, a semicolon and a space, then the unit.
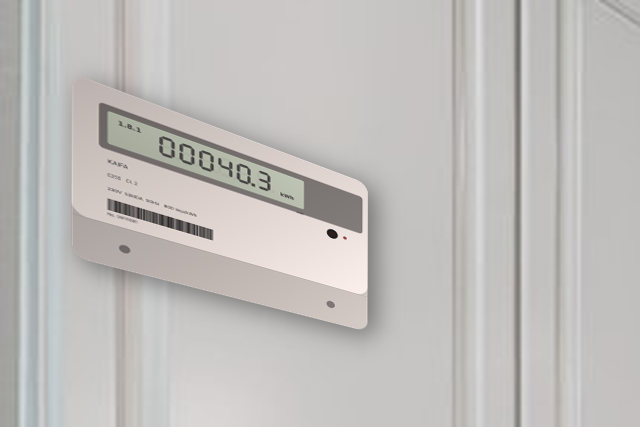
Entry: 40.3; kWh
